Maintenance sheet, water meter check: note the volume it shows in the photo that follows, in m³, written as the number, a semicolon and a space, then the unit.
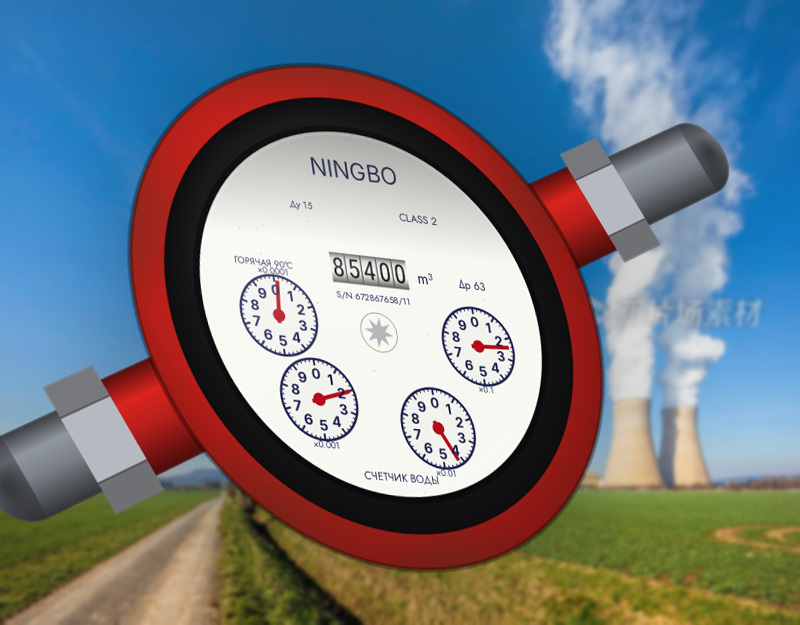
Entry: 85400.2420; m³
